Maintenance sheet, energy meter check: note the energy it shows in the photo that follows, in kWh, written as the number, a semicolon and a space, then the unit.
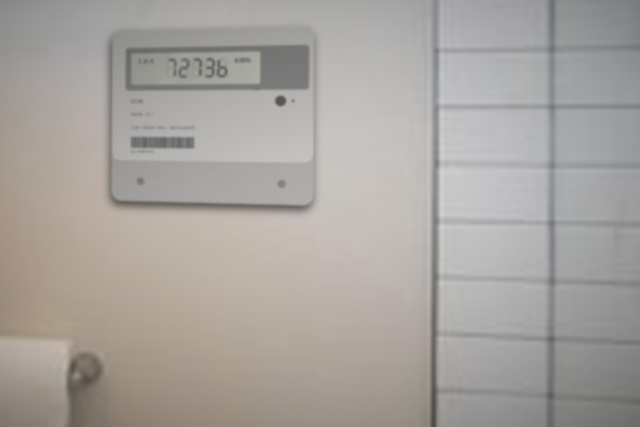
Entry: 72736; kWh
